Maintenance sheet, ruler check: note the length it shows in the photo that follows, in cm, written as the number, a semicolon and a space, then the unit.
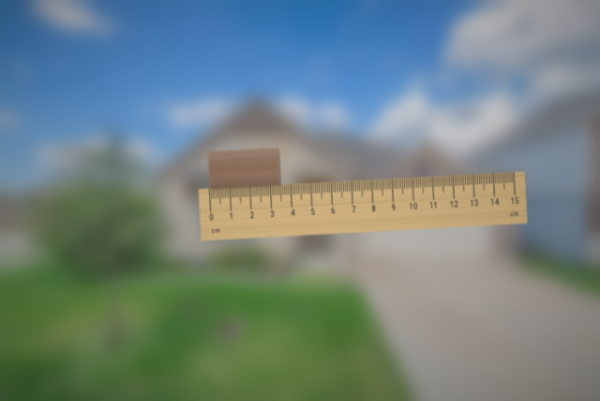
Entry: 3.5; cm
